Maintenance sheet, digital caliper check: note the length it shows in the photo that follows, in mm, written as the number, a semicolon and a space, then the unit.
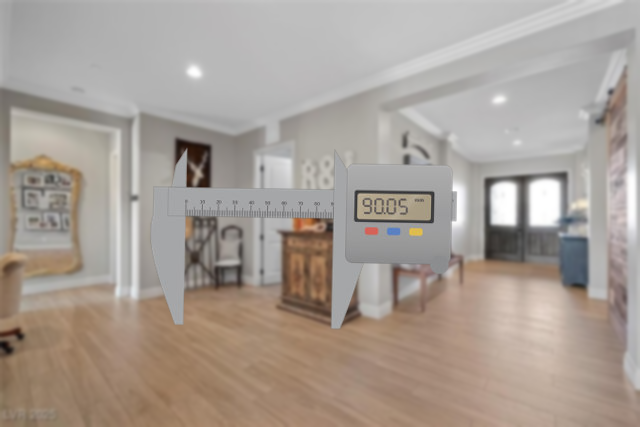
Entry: 90.05; mm
